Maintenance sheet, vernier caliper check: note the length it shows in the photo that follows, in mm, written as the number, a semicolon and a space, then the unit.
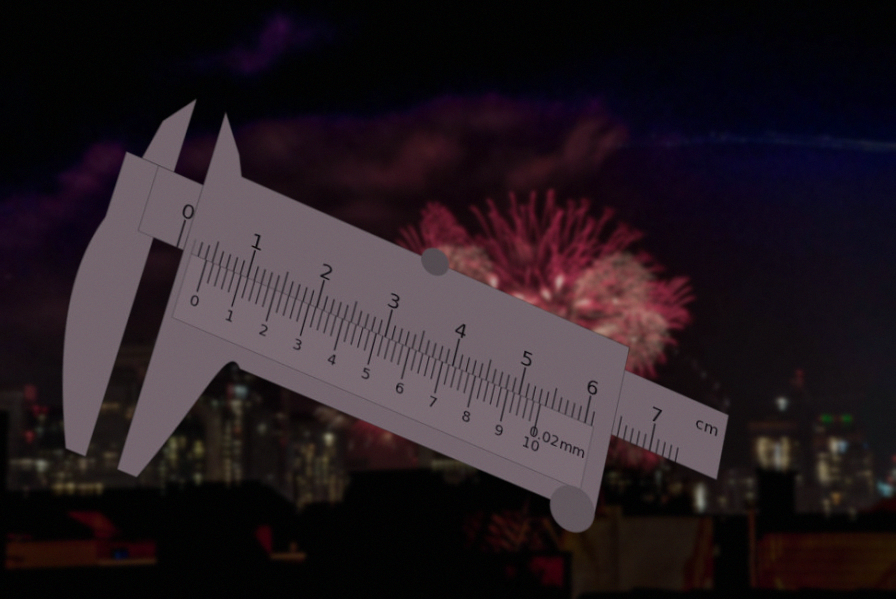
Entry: 4.2; mm
